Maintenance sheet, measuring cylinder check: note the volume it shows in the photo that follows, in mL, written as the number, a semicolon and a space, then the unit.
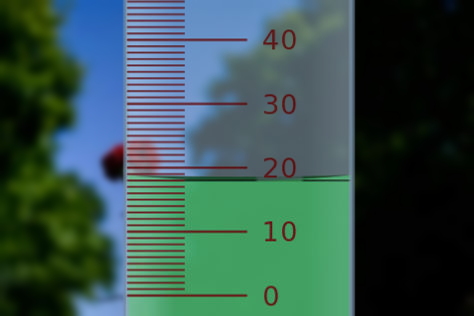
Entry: 18; mL
